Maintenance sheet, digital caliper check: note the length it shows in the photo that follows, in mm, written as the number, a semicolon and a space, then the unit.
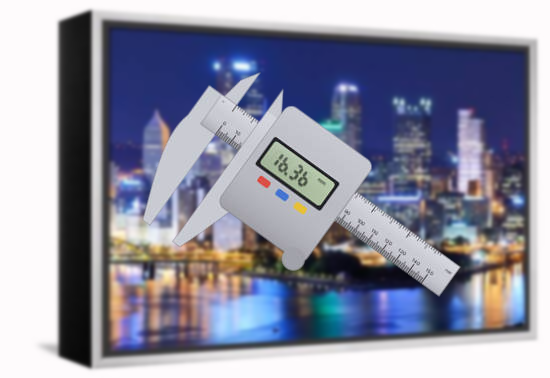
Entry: 16.36; mm
